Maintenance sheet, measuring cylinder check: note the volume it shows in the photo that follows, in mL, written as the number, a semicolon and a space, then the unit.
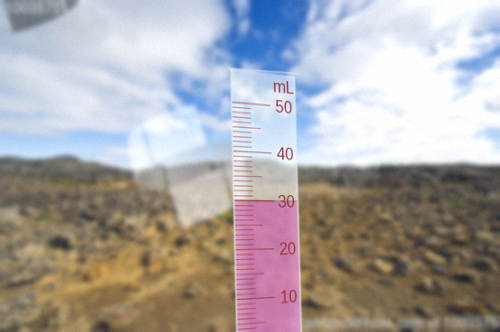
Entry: 30; mL
